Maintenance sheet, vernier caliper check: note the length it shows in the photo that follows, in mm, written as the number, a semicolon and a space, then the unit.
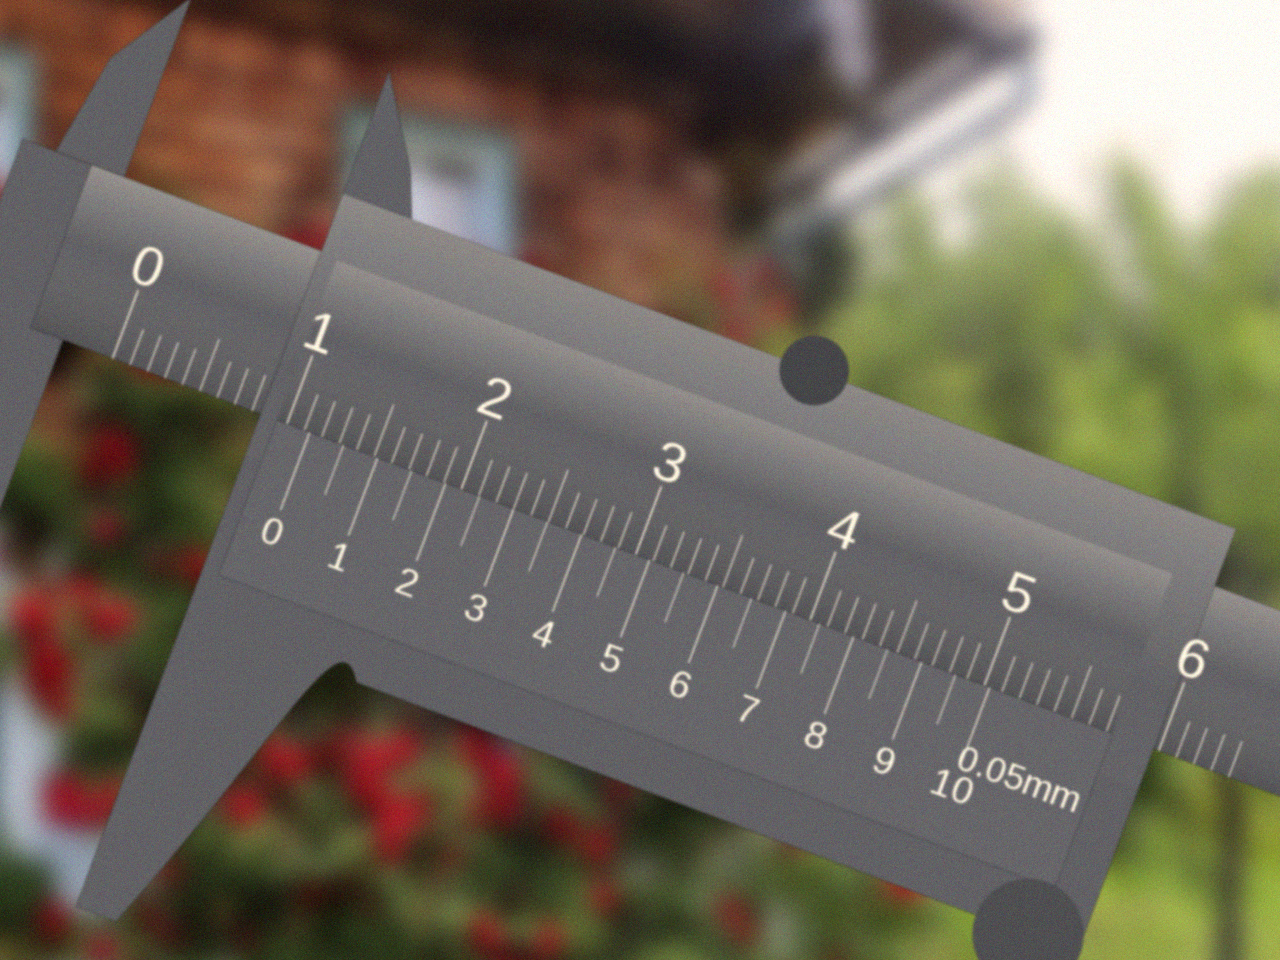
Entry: 11.3; mm
